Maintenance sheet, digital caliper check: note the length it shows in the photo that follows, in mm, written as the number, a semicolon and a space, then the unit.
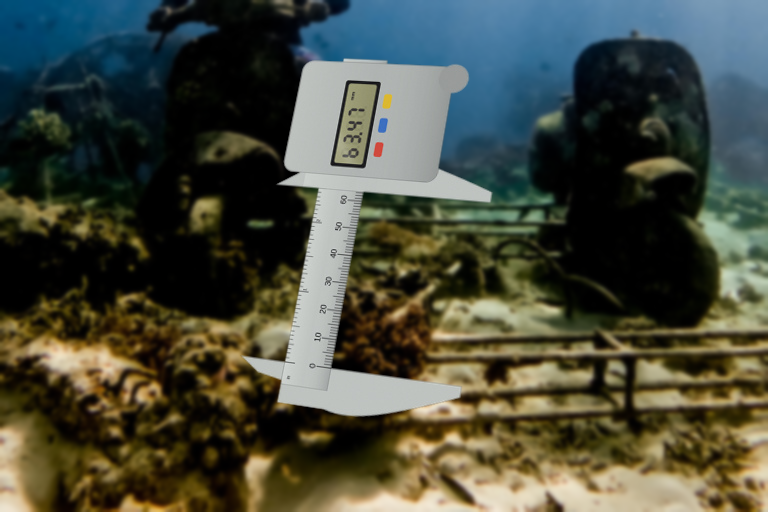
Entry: 63.47; mm
